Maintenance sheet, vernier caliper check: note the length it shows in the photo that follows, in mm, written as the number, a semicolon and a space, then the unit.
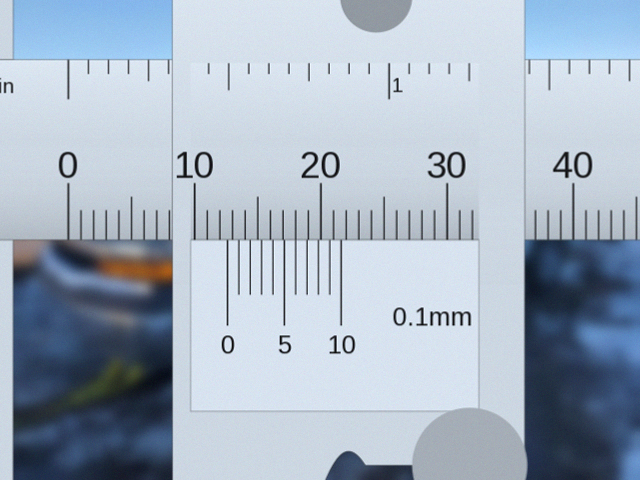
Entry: 12.6; mm
